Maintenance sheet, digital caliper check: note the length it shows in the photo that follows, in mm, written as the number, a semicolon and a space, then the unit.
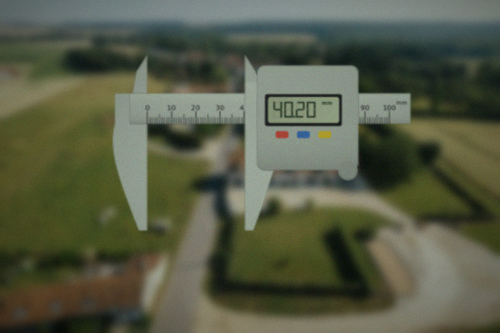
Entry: 40.20; mm
